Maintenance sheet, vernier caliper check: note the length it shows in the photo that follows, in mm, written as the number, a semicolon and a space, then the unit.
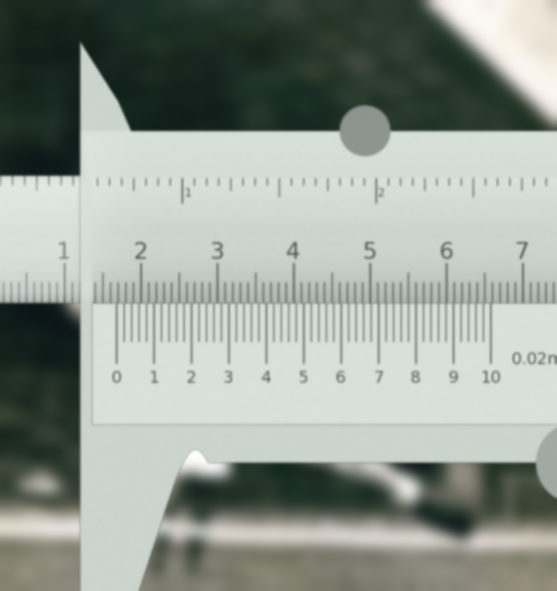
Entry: 16.8; mm
